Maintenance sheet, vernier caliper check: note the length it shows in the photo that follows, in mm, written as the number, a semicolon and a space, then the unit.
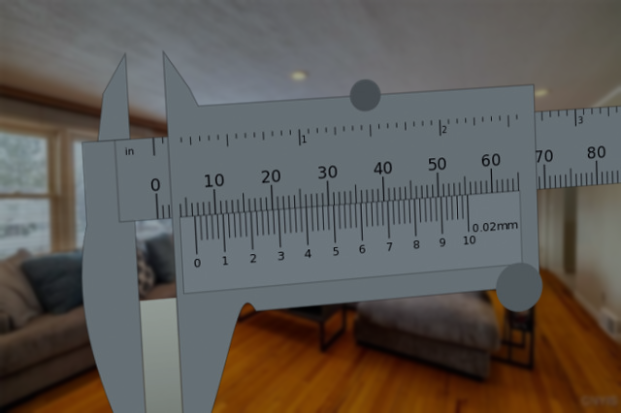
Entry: 6.4; mm
